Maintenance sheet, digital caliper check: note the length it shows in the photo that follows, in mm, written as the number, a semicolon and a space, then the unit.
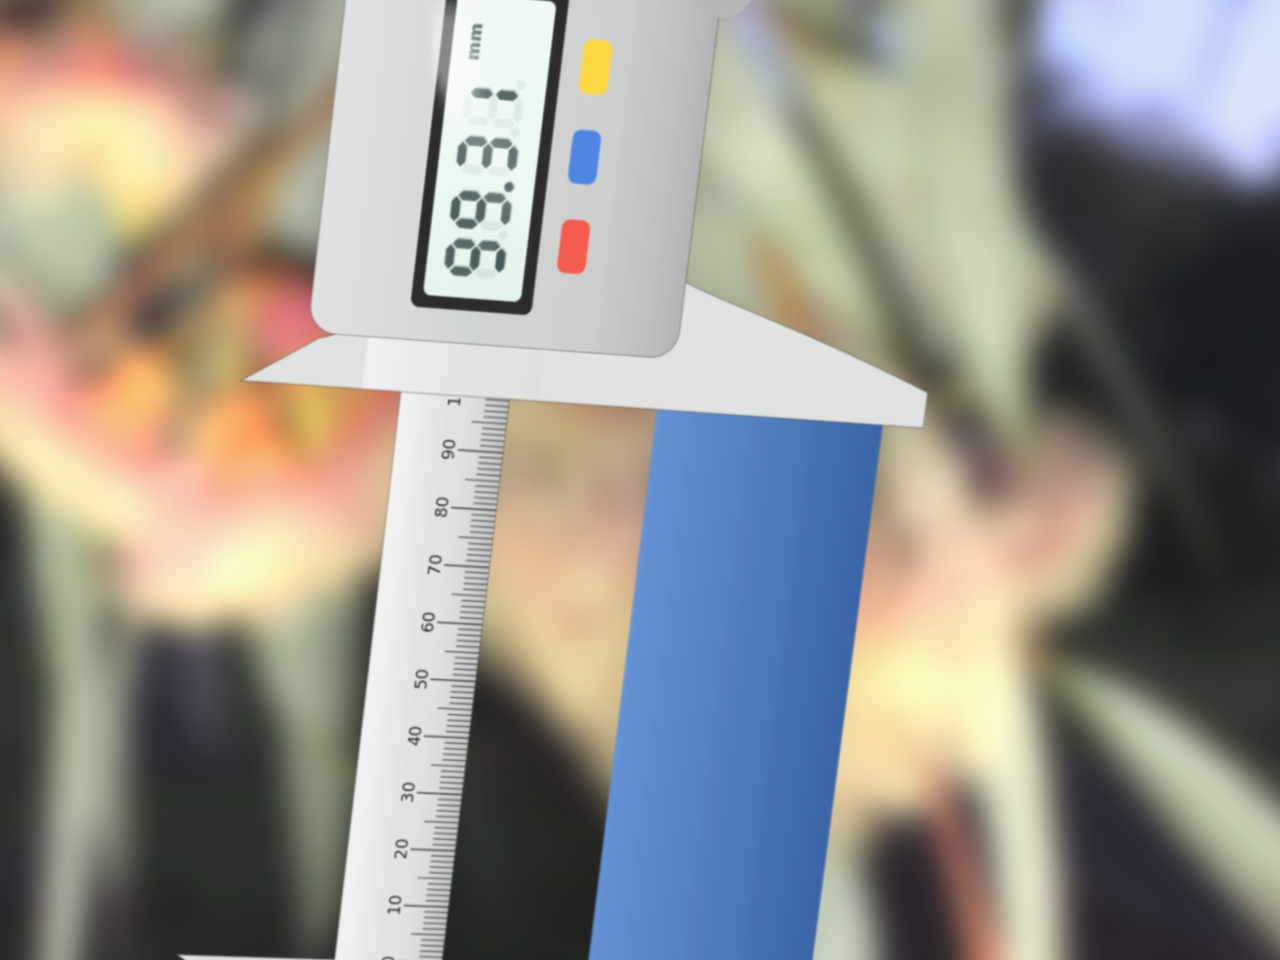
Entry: 99.31; mm
